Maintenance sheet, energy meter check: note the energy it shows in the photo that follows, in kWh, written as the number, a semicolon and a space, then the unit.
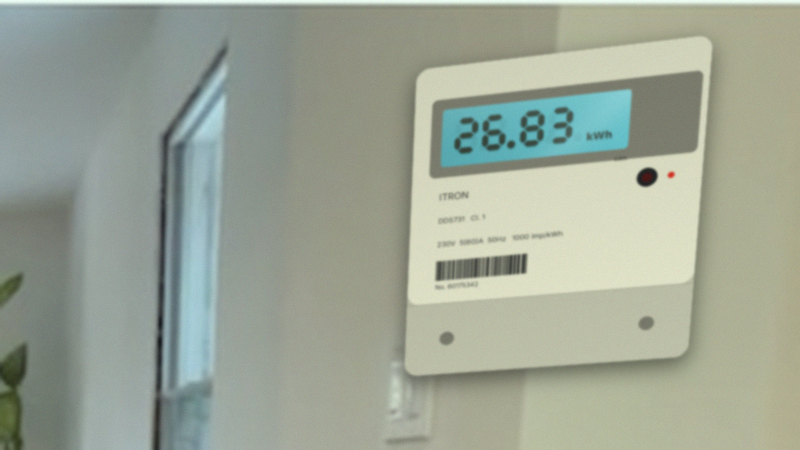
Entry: 26.83; kWh
